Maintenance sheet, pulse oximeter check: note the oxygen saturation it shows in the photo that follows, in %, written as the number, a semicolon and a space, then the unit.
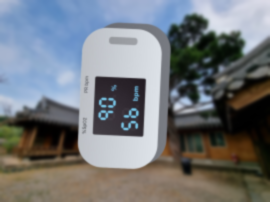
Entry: 90; %
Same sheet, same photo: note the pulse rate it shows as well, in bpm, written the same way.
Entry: 56; bpm
